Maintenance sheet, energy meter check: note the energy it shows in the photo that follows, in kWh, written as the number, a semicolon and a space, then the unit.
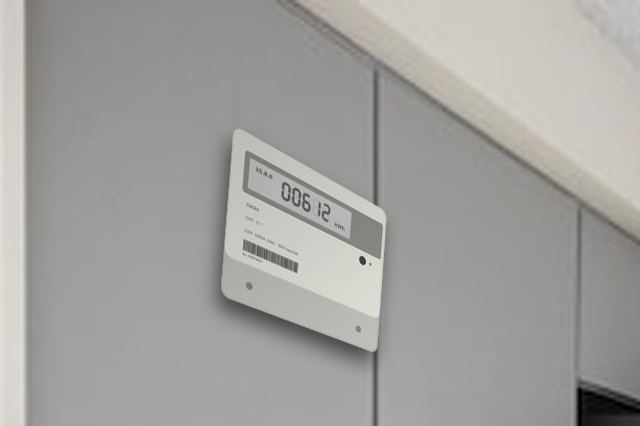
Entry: 612; kWh
